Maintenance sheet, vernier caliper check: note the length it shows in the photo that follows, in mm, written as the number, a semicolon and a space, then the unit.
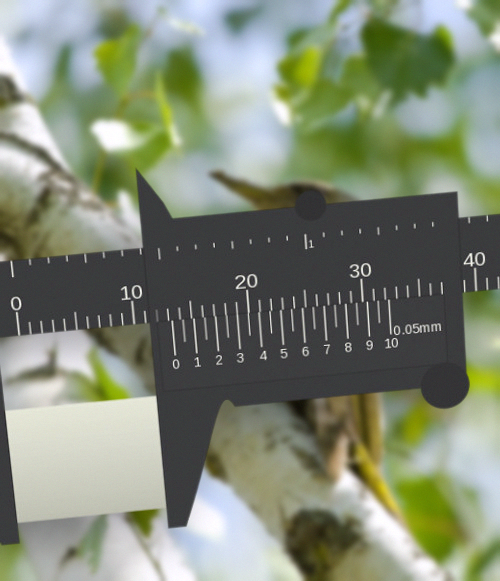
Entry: 13.3; mm
